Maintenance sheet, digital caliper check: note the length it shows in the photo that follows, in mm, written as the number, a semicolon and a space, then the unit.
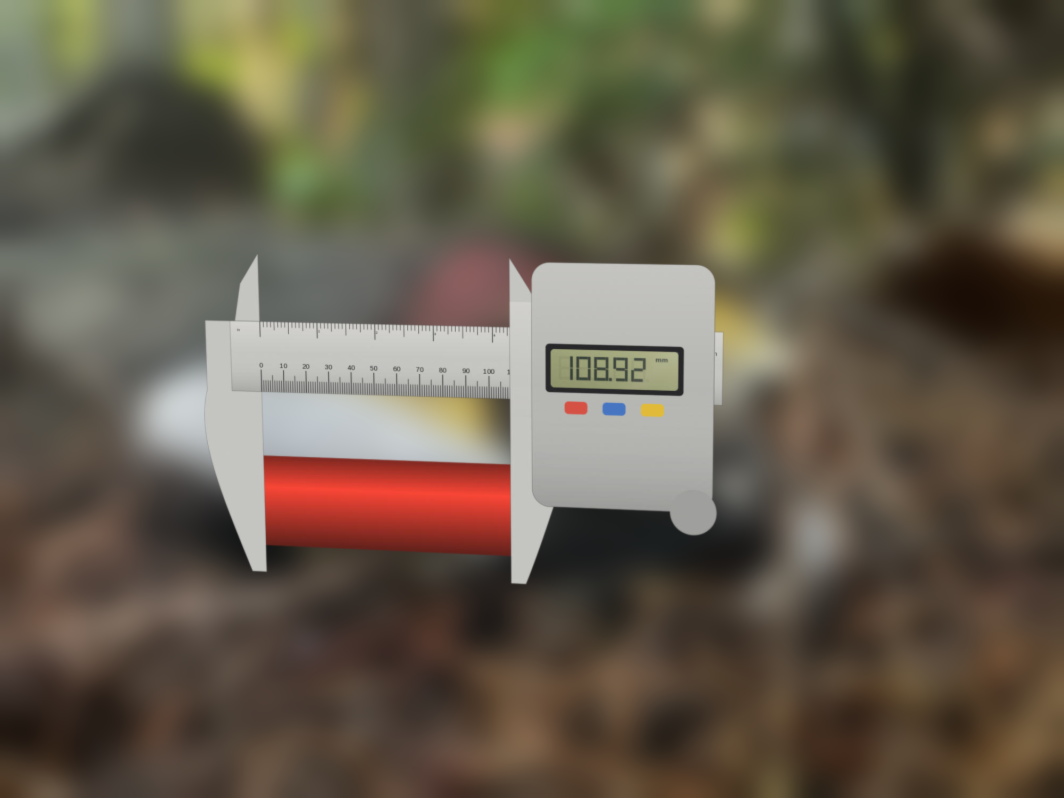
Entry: 108.92; mm
